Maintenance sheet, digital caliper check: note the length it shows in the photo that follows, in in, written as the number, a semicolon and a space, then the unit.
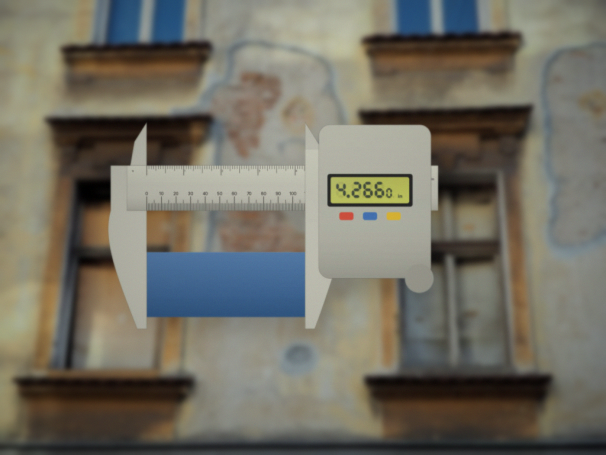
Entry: 4.2660; in
